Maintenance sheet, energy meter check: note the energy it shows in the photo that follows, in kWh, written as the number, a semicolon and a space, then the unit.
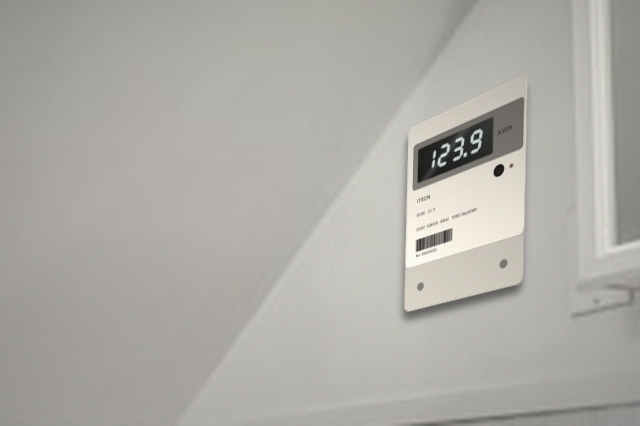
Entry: 123.9; kWh
